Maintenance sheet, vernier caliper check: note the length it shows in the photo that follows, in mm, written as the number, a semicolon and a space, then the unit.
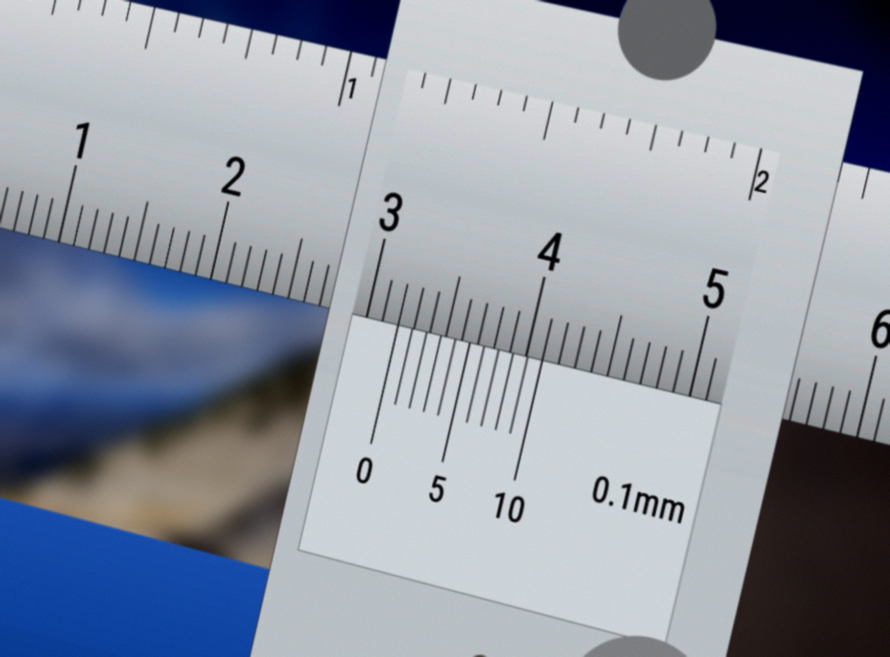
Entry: 32.0; mm
